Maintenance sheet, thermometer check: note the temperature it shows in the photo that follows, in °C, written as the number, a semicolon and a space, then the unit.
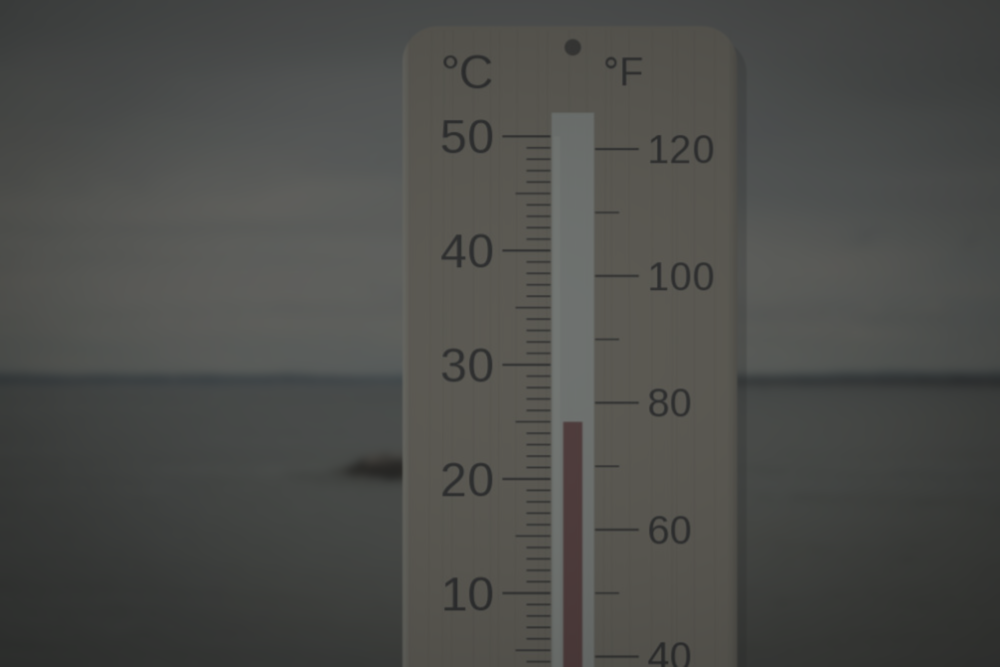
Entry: 25; °C
